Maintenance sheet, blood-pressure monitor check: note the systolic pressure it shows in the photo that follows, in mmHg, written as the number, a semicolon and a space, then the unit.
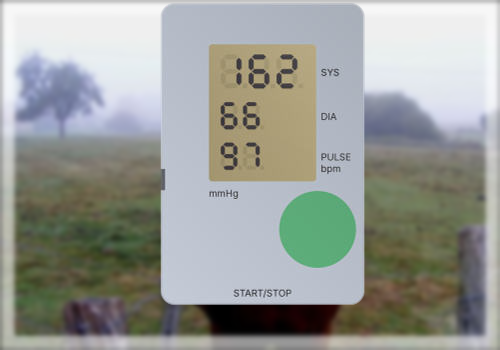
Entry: 162; mmHg
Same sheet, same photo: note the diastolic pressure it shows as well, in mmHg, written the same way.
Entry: 66; mmHg
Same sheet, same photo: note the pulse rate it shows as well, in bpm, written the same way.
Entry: 97; bpm
